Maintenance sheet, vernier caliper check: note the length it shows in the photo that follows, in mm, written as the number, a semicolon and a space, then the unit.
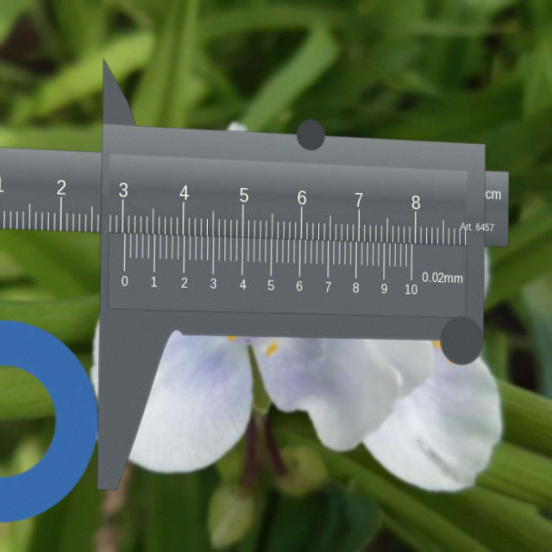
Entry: 30.4; mm
